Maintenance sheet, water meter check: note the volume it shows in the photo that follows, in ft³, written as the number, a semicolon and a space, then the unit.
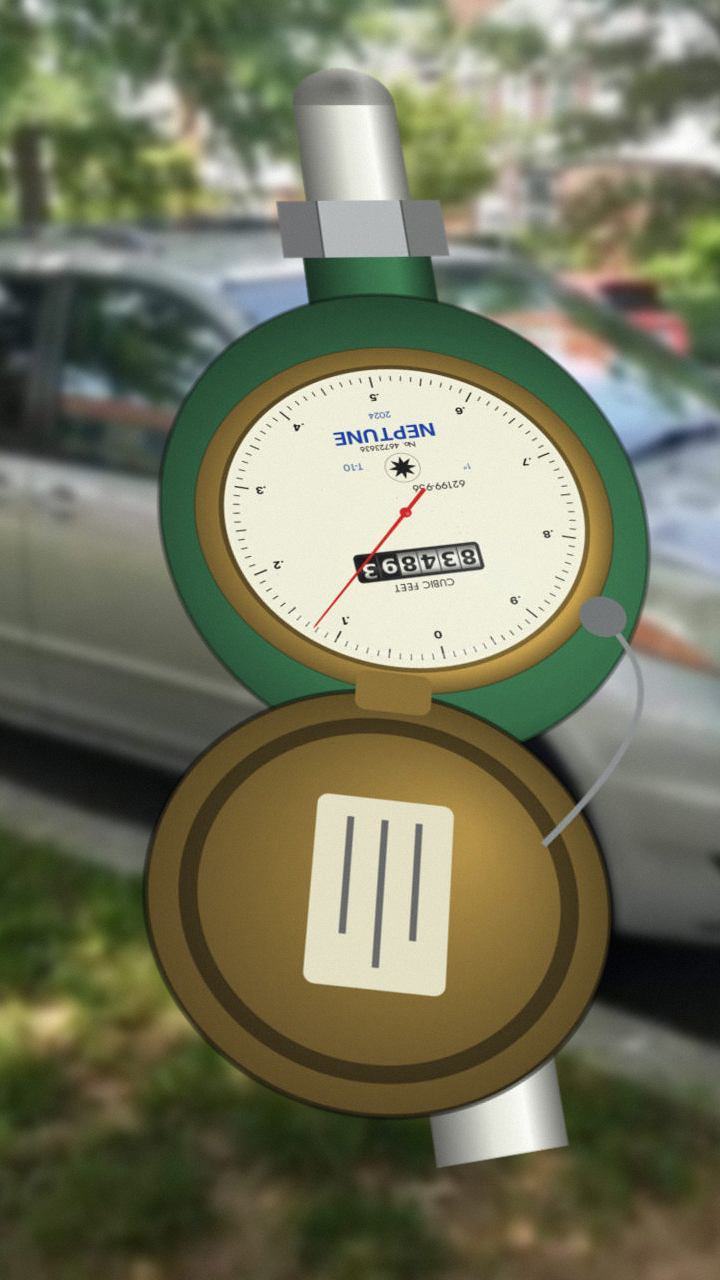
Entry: 834893.12; ft³
